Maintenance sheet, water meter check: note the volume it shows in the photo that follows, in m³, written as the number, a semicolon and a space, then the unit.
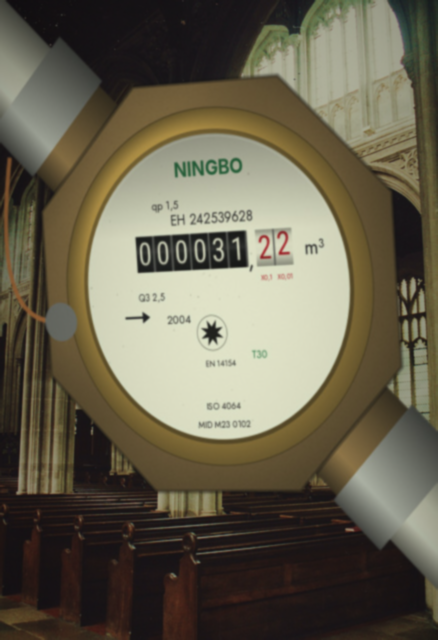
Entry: 31.22; m³
